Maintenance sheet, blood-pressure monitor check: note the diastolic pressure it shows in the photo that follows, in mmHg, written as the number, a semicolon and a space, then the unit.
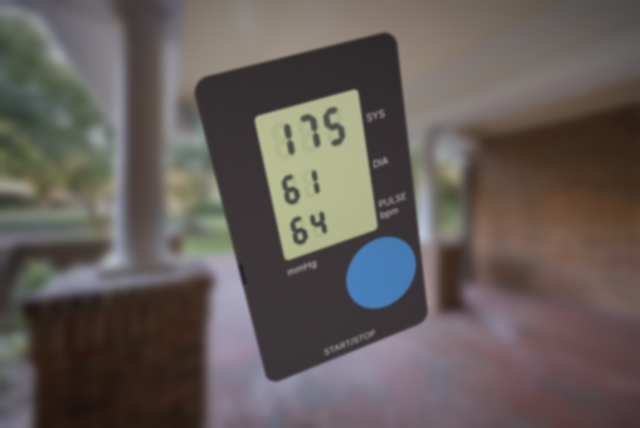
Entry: 61; mmHg
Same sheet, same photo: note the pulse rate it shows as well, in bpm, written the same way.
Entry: 64; bpm
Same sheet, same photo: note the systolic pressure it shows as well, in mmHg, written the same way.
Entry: 175; mmHg
